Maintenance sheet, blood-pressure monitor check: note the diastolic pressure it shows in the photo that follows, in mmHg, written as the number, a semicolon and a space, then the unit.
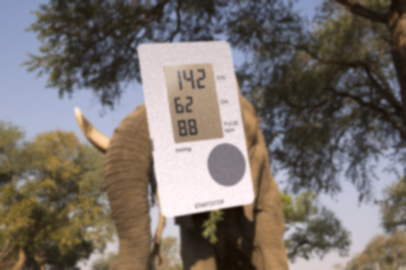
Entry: 62; mmHg
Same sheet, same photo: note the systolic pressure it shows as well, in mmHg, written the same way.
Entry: 142; mmHg
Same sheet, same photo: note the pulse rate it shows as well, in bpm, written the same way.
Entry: 88; bpm
